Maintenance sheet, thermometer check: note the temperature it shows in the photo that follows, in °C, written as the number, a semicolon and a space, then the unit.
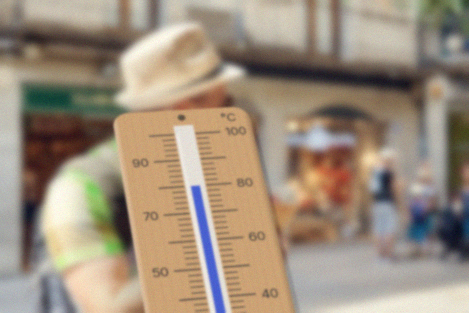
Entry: 80; °C
